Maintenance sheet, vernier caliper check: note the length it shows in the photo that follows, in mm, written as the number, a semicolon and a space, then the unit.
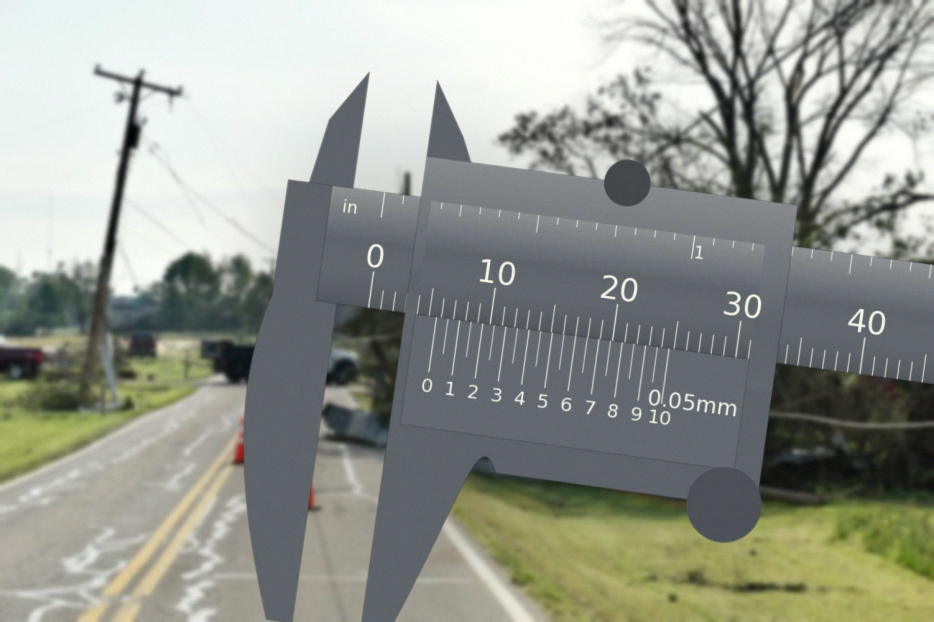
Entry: 5.6; mm
